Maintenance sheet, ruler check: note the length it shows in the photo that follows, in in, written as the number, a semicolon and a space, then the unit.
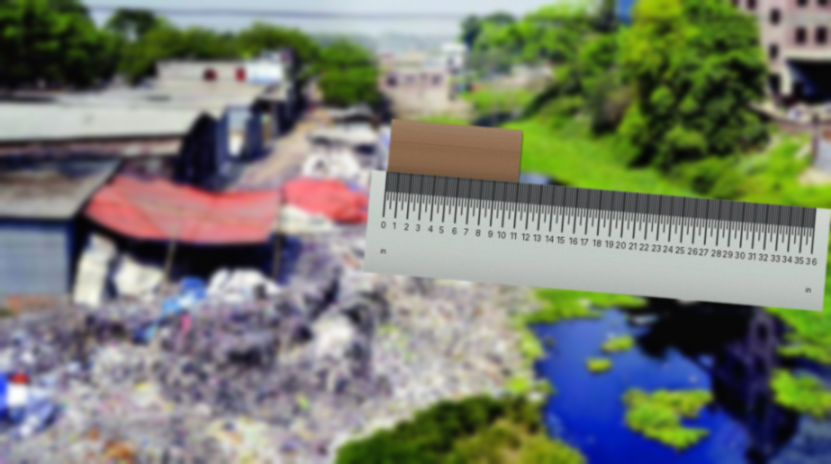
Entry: 11; in
